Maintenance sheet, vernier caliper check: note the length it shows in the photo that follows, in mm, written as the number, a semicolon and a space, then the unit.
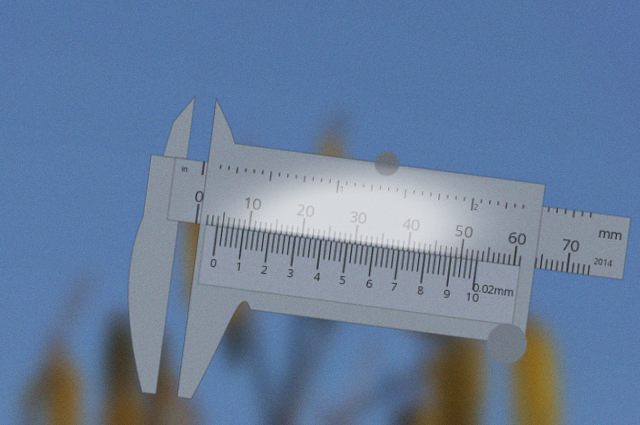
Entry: 4.0; mm
